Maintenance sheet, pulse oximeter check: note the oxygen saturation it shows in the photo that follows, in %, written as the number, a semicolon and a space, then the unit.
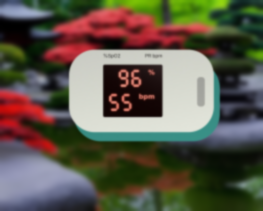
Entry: 96; %
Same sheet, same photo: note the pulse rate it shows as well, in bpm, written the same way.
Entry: 55; bpm
